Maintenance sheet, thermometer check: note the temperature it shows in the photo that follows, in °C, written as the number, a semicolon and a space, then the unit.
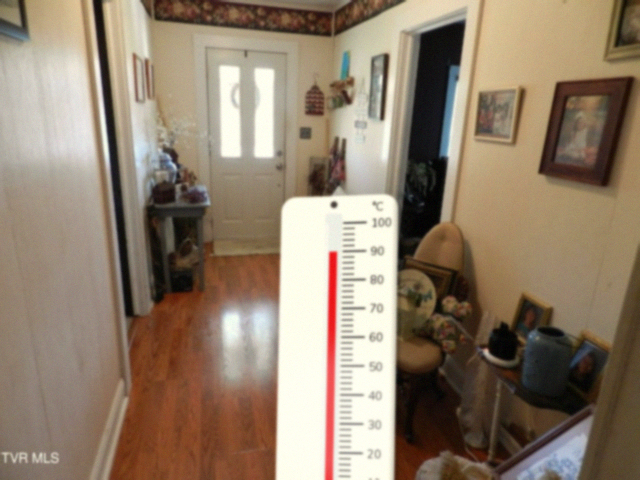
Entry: 90; °C
